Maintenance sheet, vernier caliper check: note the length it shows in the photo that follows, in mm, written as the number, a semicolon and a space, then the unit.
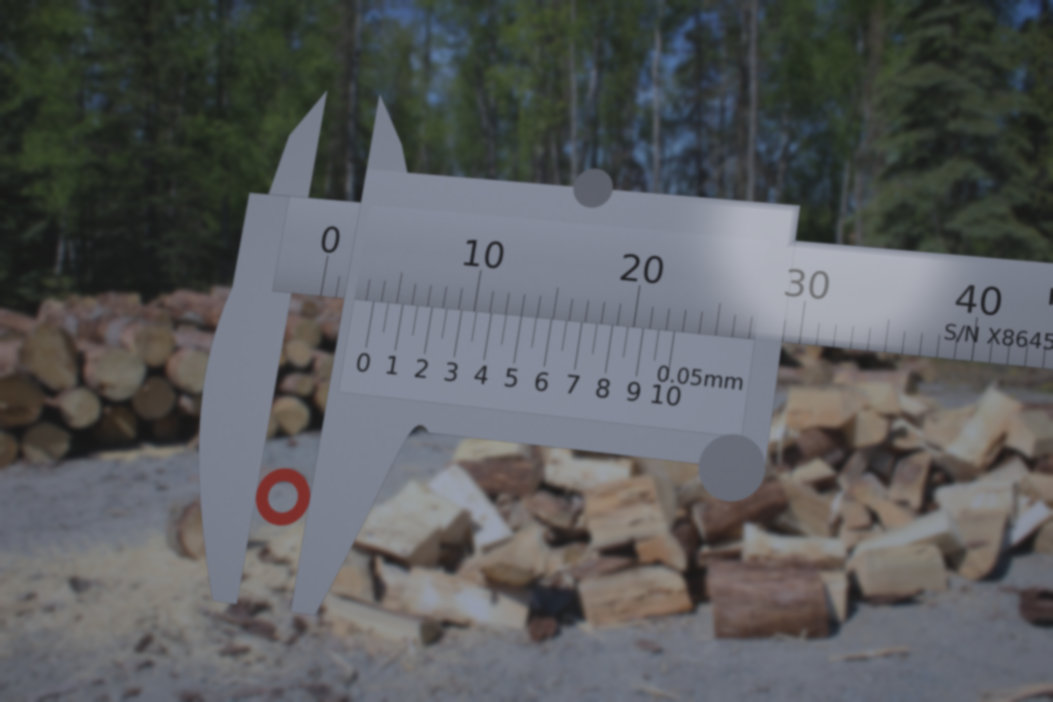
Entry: 3.5; mm
